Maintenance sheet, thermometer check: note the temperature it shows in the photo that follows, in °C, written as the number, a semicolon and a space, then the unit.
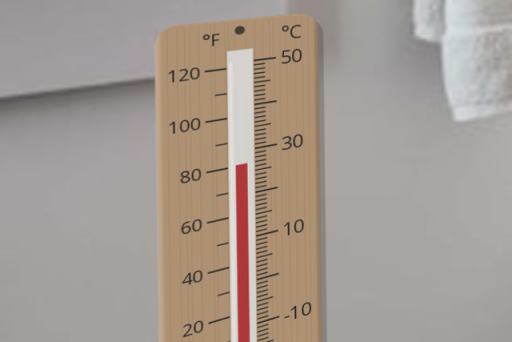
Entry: 27; °C
